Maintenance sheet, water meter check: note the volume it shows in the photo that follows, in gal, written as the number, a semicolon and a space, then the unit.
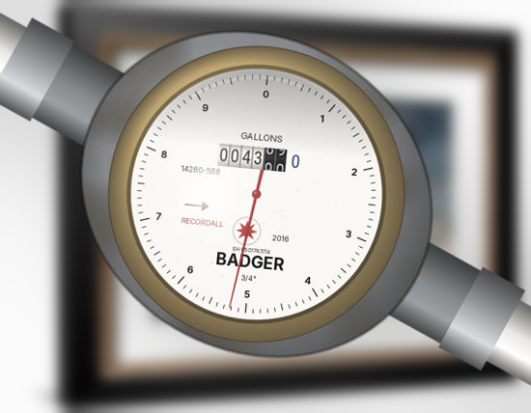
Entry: 43895.2; gal
